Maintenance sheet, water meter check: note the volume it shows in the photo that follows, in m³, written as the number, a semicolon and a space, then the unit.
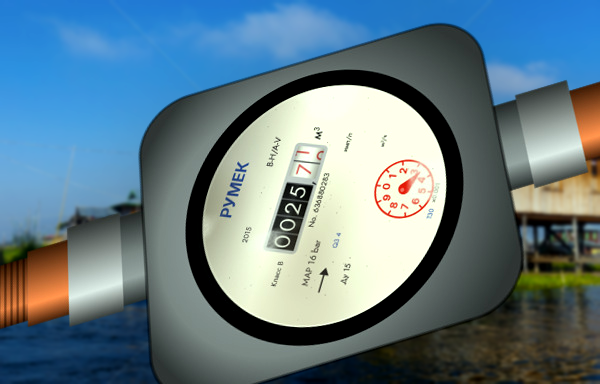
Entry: 25.713; m³
